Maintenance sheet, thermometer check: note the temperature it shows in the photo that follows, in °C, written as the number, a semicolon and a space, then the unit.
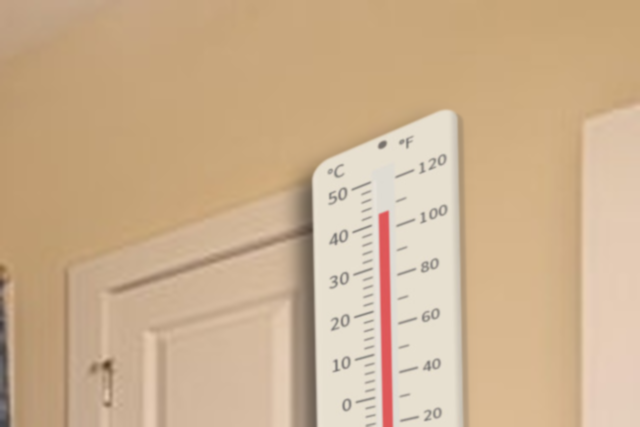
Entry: 42; °C
